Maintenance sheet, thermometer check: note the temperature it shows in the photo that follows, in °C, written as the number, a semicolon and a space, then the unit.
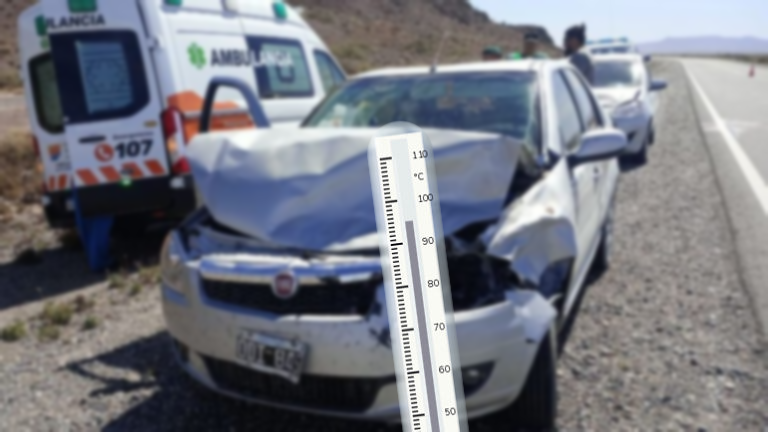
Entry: 95; °C
